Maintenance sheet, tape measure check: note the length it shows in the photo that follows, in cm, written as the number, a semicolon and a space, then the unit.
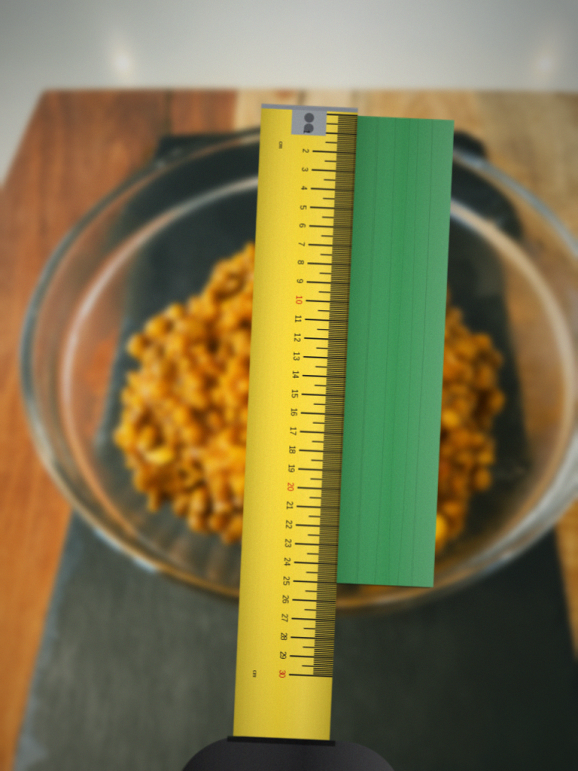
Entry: 25; cm
